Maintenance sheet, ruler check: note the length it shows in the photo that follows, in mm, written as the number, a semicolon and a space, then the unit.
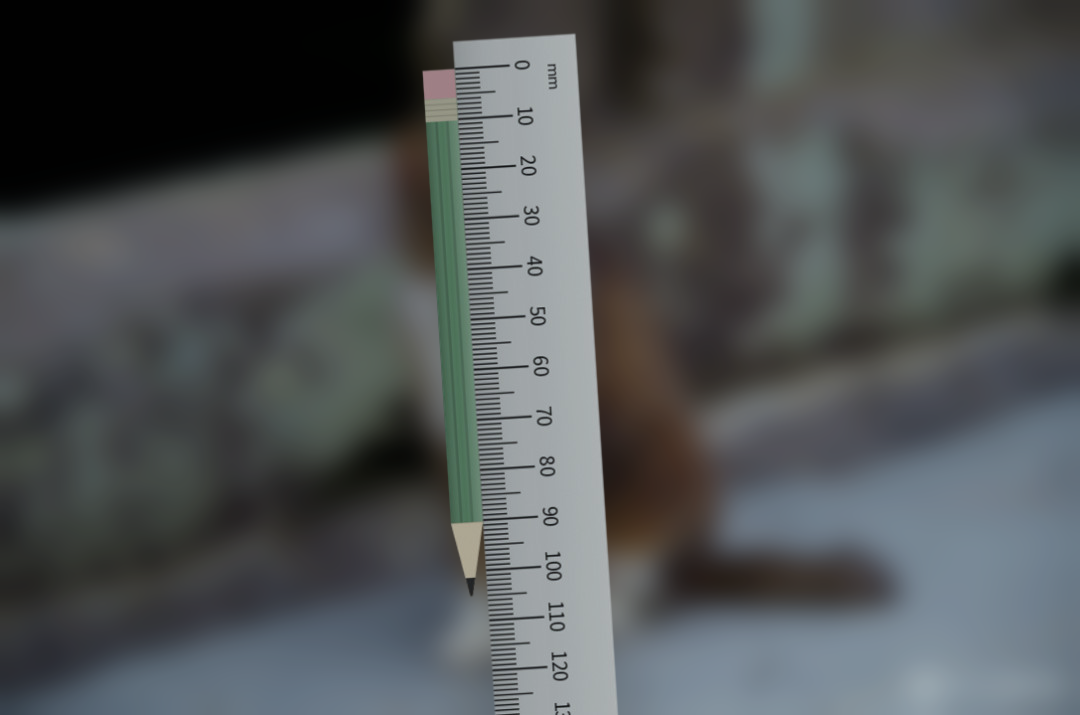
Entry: 105; mm
